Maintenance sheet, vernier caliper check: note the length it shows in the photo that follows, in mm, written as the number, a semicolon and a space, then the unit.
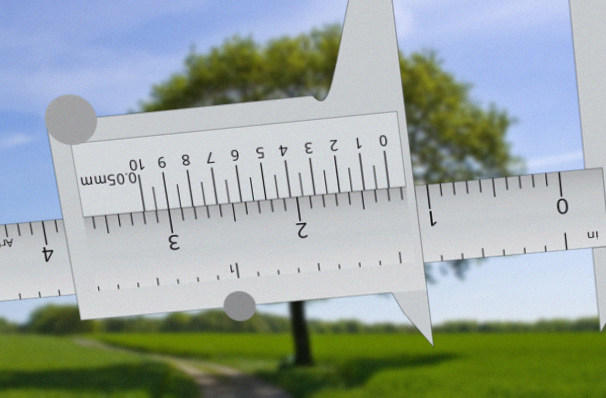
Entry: 12.9; mm
